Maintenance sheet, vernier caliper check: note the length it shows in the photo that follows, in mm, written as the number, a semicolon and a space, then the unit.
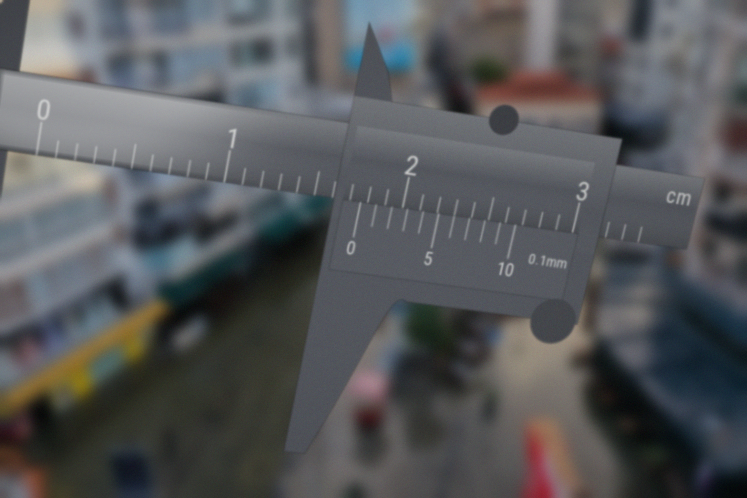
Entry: 17.6; mm
